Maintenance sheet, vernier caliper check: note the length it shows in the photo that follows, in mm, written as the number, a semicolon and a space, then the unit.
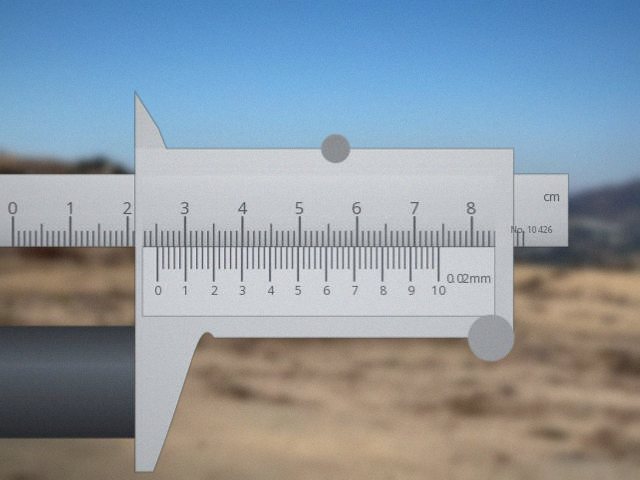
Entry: 25.2; mm
